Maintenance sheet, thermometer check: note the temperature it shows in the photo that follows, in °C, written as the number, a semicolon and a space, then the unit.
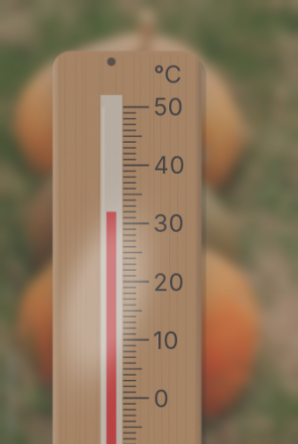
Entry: 32; °C
